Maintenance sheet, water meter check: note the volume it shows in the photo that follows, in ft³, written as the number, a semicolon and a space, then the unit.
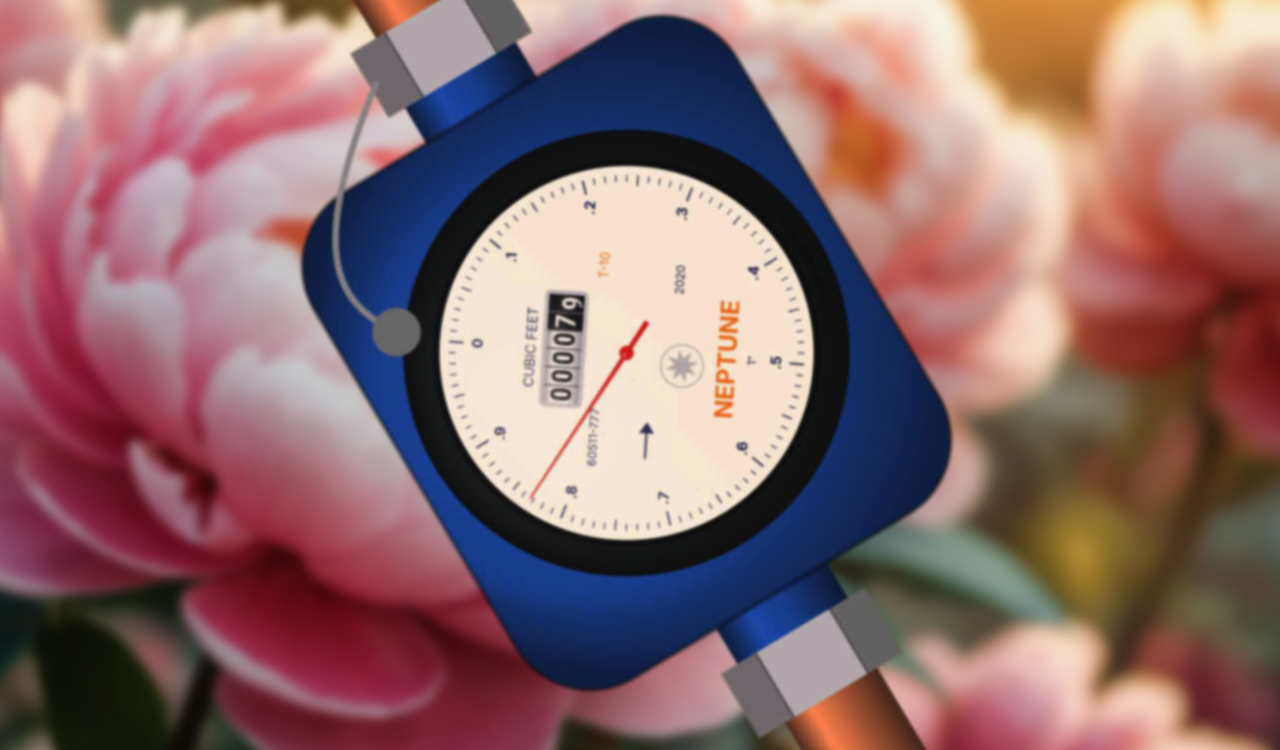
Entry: 78.83; ft³
